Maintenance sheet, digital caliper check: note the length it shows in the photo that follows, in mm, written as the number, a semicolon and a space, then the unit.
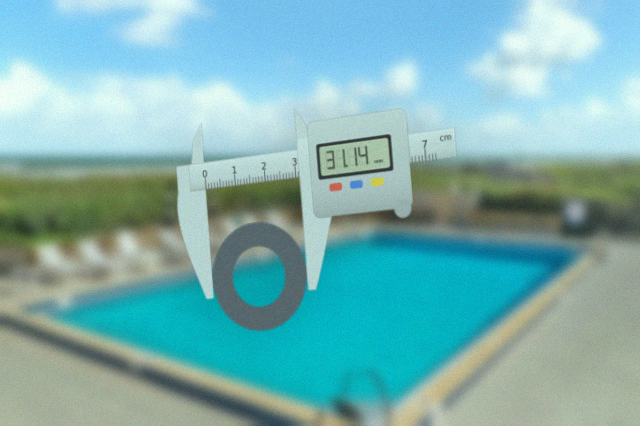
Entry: 31.14; mm
